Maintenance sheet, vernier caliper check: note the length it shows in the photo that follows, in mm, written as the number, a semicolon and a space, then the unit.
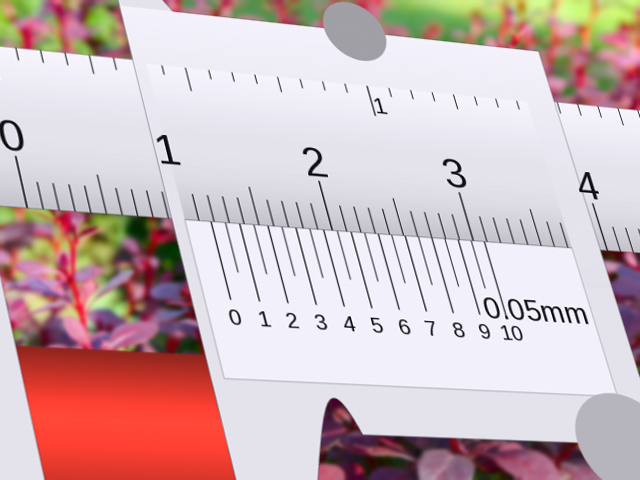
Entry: 11.8; mm
